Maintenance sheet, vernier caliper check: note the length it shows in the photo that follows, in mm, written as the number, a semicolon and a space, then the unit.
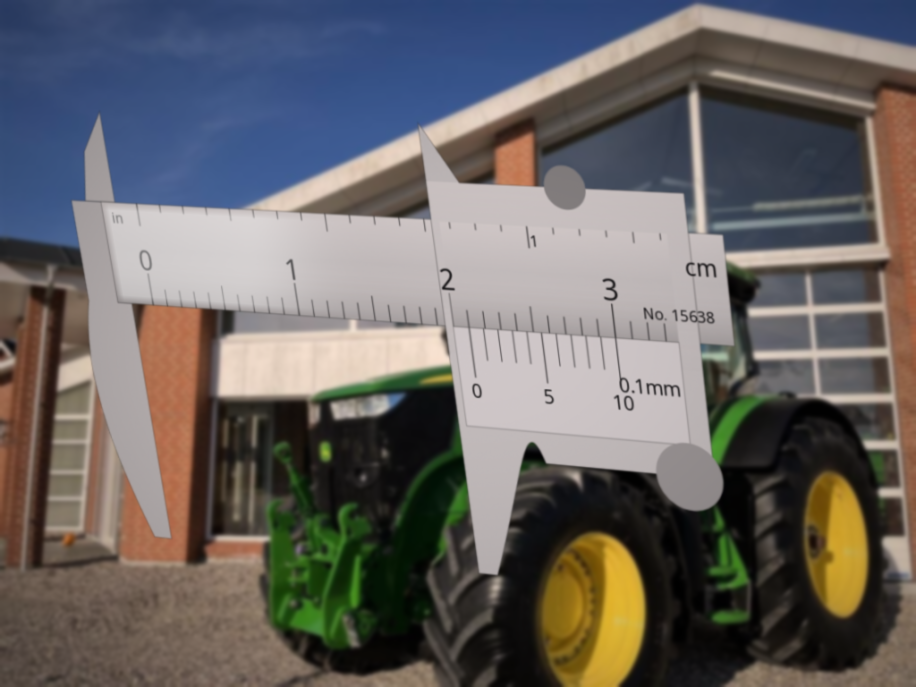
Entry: 21.0; mm
